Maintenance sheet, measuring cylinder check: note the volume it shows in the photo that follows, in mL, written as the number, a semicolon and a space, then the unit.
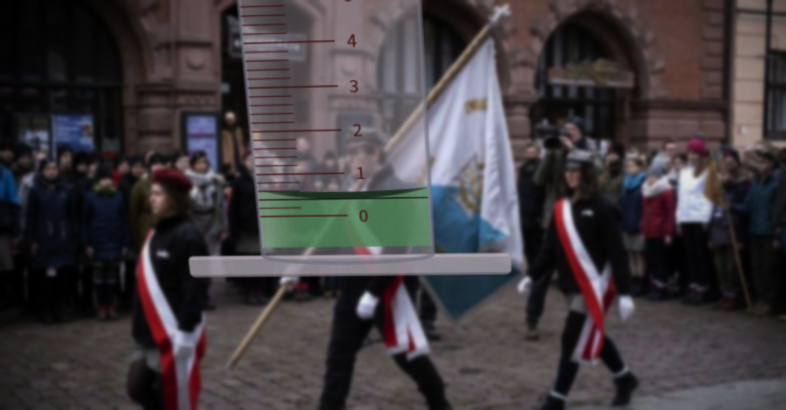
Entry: 0.4; mL
